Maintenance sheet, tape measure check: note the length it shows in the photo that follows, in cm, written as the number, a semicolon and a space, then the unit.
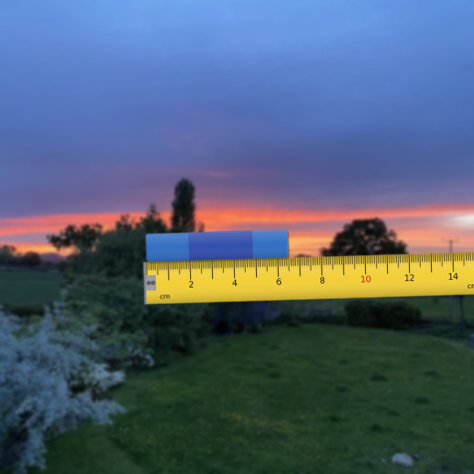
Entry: 6.5; cm
